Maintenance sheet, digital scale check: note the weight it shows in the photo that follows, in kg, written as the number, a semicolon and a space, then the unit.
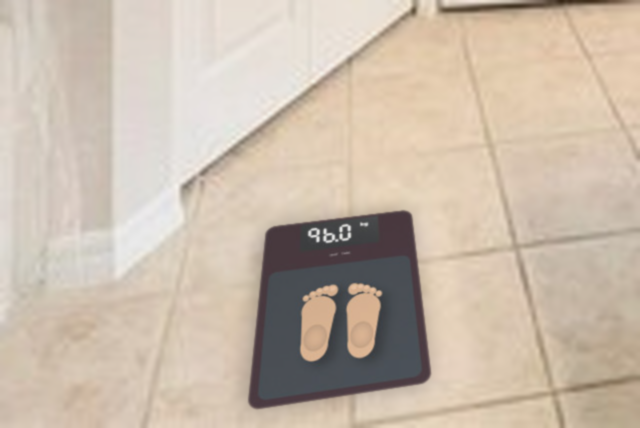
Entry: 96.0; kg
